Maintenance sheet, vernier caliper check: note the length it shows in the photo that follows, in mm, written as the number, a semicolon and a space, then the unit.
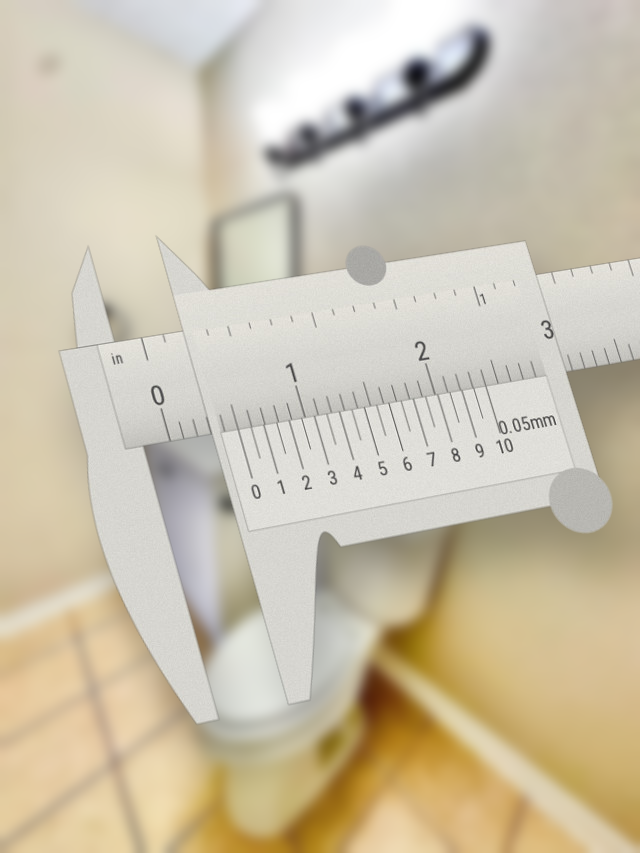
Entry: 5.0; mm
